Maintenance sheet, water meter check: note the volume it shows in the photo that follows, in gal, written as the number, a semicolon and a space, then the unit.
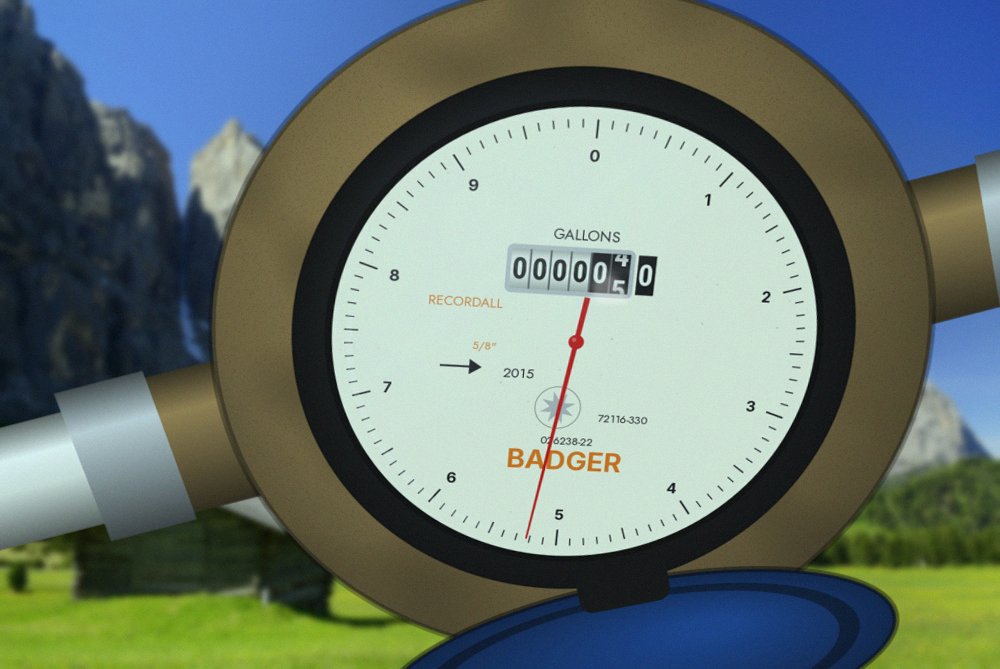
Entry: 45.2; gal
